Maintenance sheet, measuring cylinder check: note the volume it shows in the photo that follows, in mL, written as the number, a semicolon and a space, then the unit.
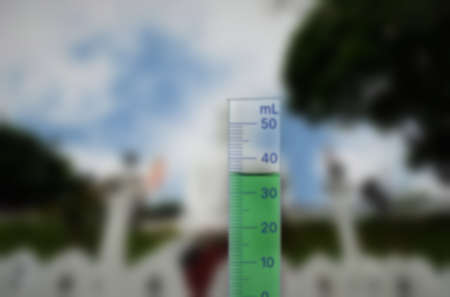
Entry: 35; mL
